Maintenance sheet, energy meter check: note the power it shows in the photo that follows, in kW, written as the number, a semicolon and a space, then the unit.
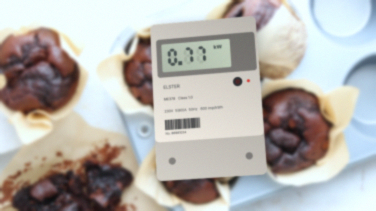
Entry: 0.77; kW
